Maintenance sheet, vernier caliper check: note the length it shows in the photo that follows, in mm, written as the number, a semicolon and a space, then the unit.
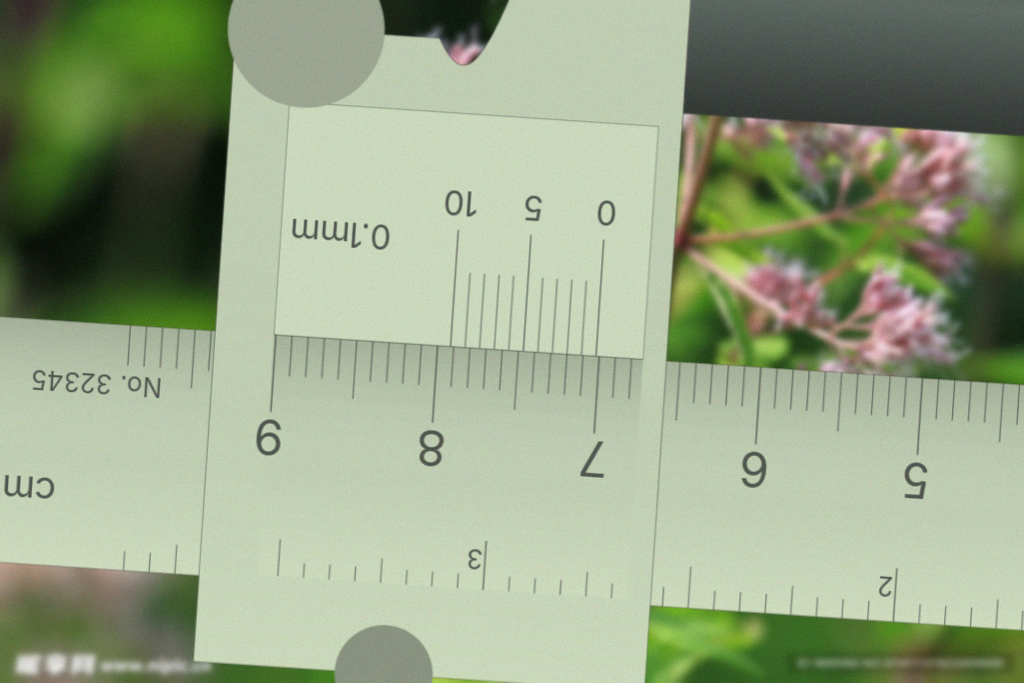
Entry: 70.2; mm
